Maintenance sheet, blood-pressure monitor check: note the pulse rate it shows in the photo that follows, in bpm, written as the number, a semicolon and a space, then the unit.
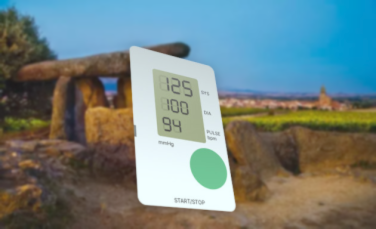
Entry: 94; bpm
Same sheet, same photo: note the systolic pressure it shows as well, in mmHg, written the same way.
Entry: 125; mmHg
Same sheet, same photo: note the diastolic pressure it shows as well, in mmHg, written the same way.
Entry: 100; mmHg
